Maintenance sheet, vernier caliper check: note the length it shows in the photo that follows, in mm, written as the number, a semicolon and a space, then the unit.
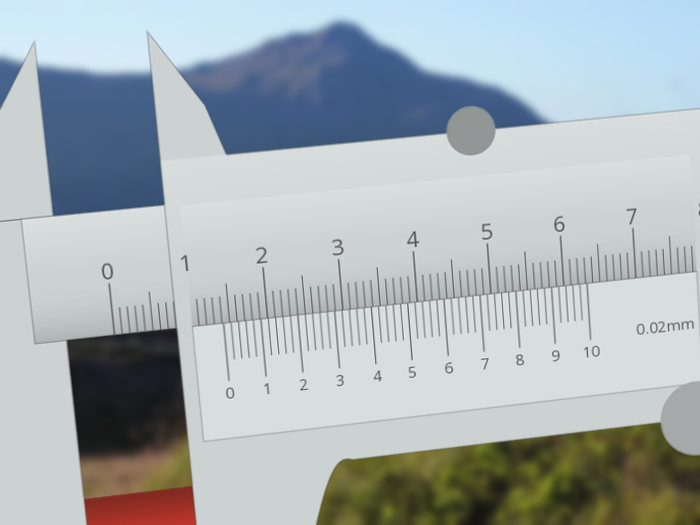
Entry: 14.2; mm
